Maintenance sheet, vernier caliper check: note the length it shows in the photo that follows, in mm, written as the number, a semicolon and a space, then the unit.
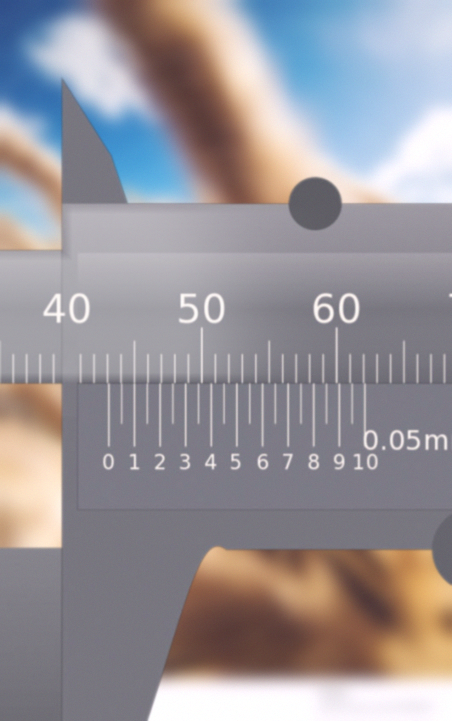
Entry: 43.1; mm
